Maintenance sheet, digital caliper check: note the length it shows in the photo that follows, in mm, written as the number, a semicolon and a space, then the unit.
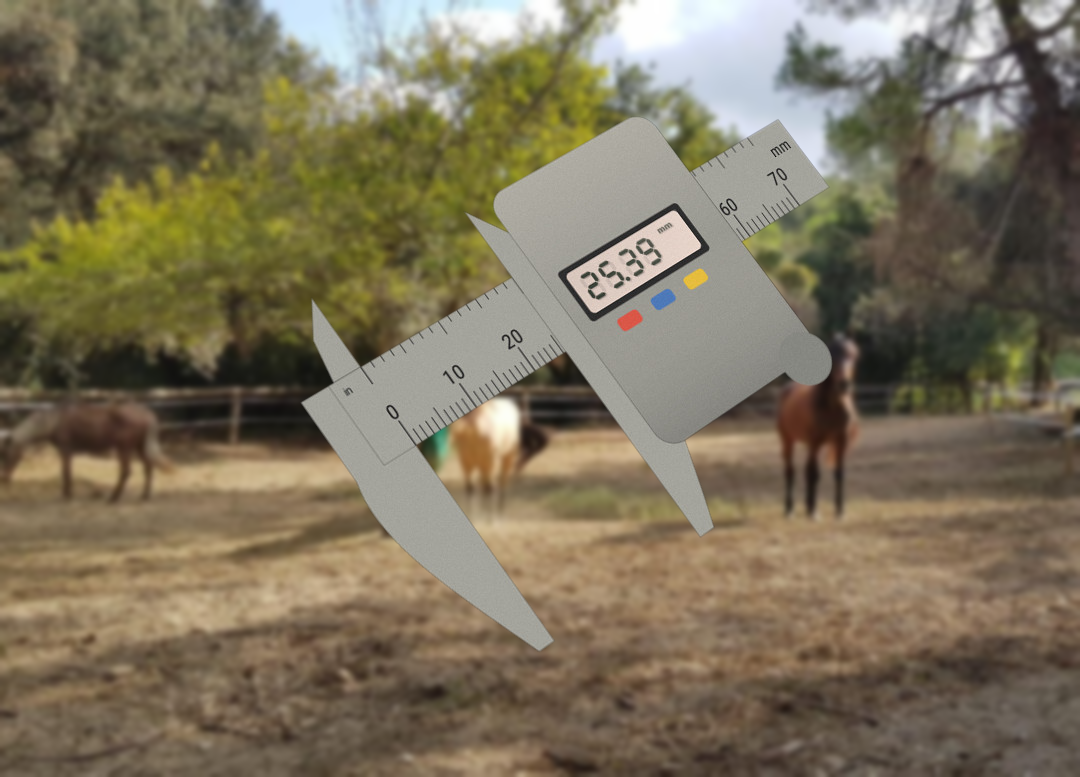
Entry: 25.39; mm
